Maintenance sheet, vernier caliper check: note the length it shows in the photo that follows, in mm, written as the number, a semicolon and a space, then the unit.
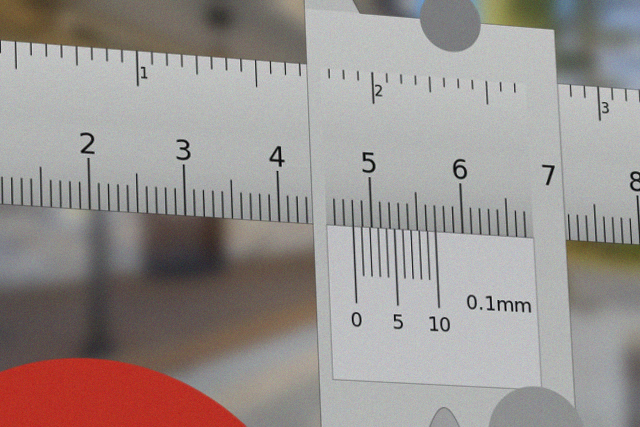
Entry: 48.0; mm
